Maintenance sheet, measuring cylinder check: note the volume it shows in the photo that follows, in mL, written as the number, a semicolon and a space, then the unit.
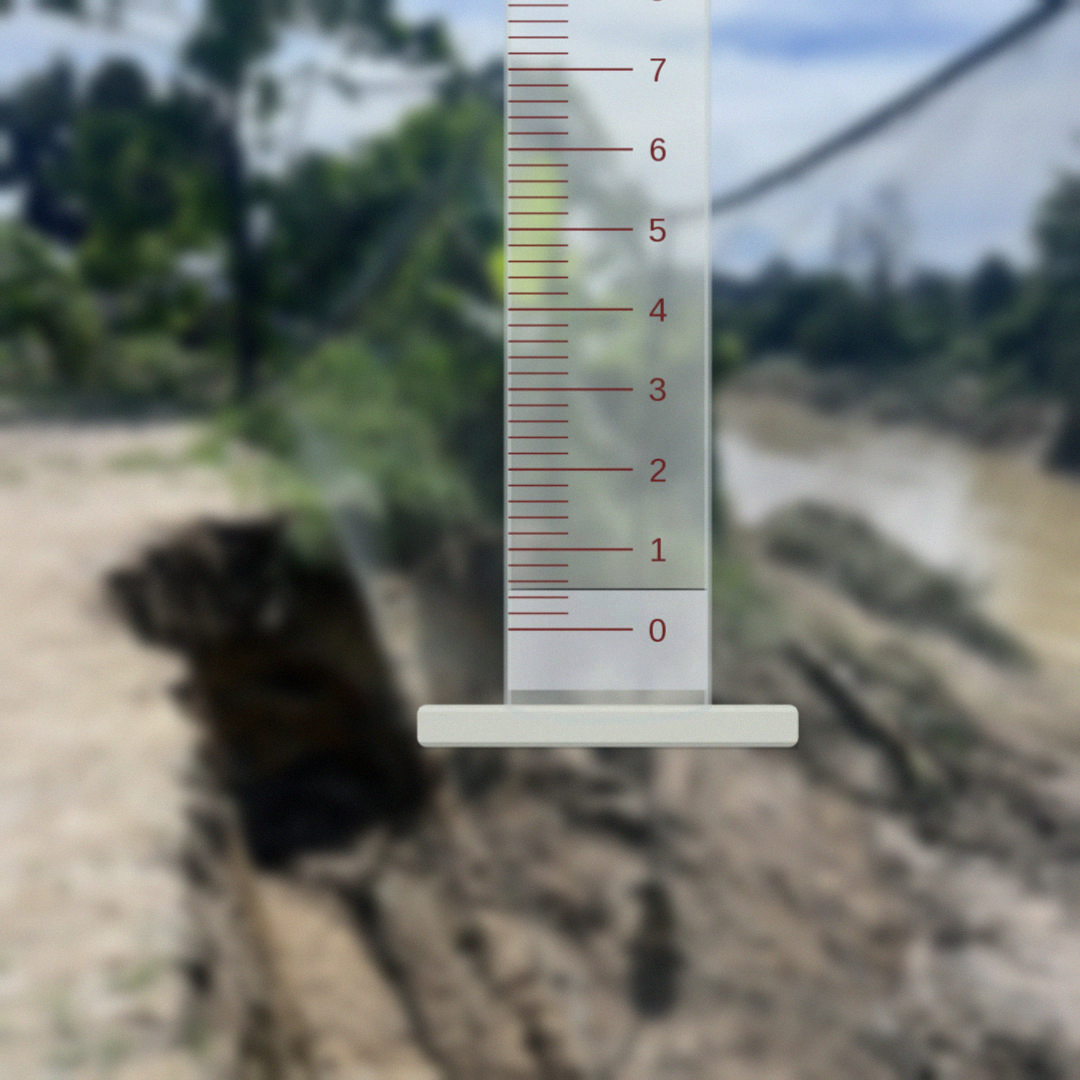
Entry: 0.5; mL
